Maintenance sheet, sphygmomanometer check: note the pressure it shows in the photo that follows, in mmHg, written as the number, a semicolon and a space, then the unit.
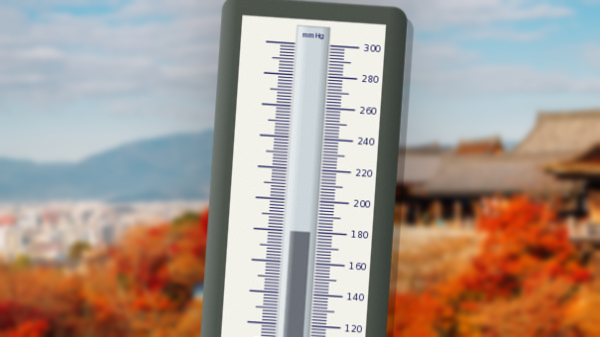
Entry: 180; mmHg
